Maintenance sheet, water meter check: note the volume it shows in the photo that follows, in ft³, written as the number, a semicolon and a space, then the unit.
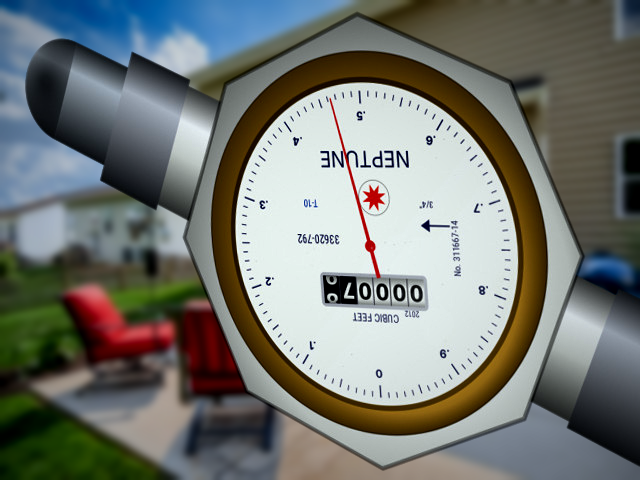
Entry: 78.46; ft³
